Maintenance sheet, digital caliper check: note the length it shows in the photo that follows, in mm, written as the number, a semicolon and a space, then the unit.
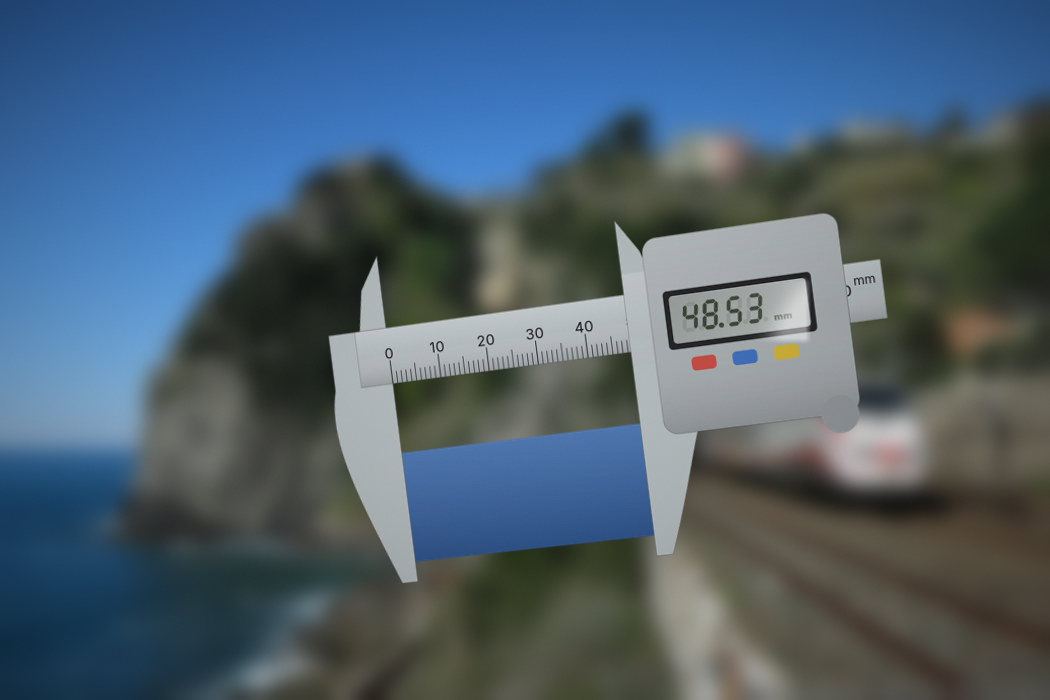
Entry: 48.53; mm
